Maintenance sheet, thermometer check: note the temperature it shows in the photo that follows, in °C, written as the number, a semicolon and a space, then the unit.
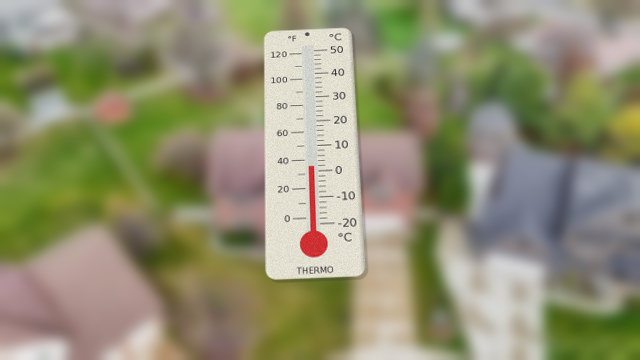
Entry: 2; °C
